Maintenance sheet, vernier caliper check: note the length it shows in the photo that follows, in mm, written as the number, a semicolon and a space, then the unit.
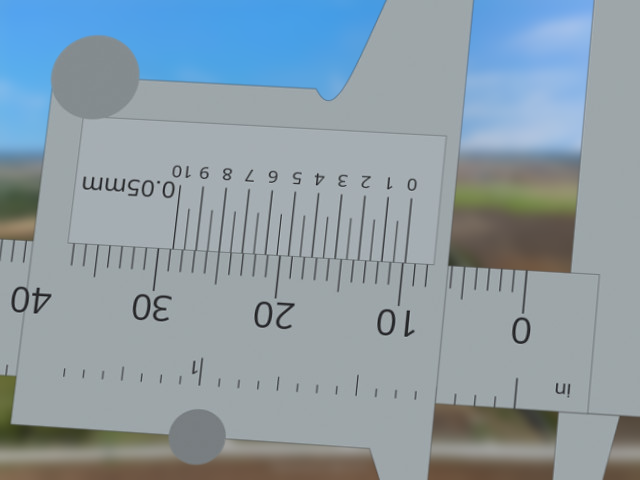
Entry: 9.8; mm
